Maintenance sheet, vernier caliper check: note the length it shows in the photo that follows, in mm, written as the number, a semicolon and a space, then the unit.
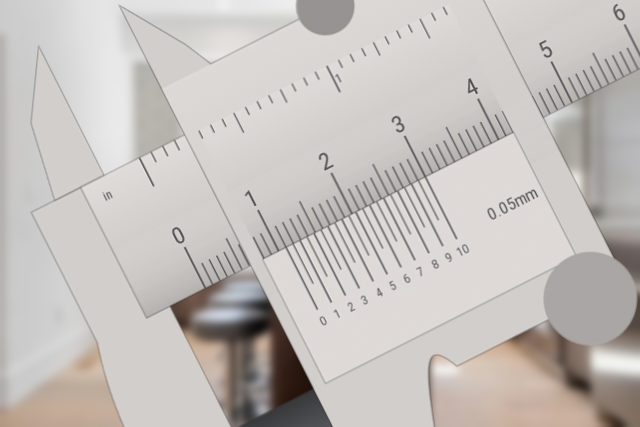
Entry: 11.0; mm
